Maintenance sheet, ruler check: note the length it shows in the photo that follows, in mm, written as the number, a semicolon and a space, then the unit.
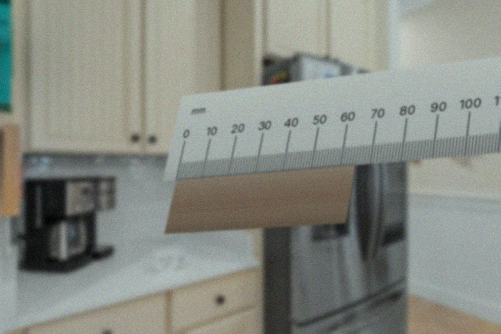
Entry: 65; mm
